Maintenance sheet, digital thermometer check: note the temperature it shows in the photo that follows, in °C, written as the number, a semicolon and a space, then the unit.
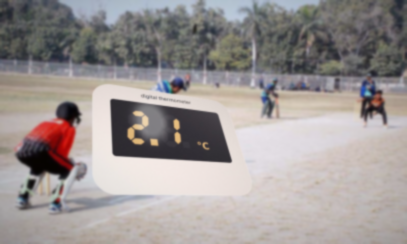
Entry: 2.1; °C
